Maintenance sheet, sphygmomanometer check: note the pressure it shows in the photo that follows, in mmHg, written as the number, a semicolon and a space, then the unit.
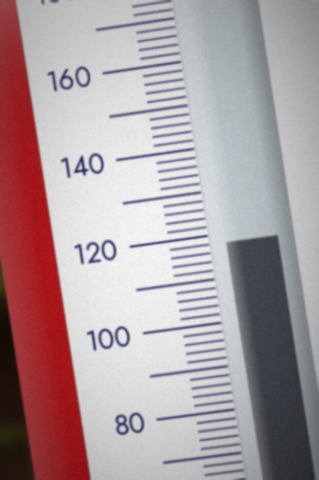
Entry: 118; mmHg
